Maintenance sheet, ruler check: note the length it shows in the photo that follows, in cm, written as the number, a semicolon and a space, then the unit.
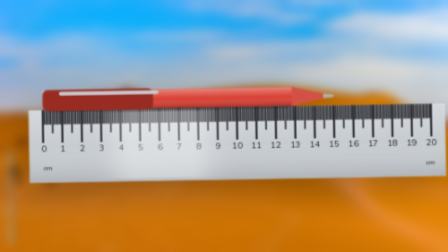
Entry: 15; cm
